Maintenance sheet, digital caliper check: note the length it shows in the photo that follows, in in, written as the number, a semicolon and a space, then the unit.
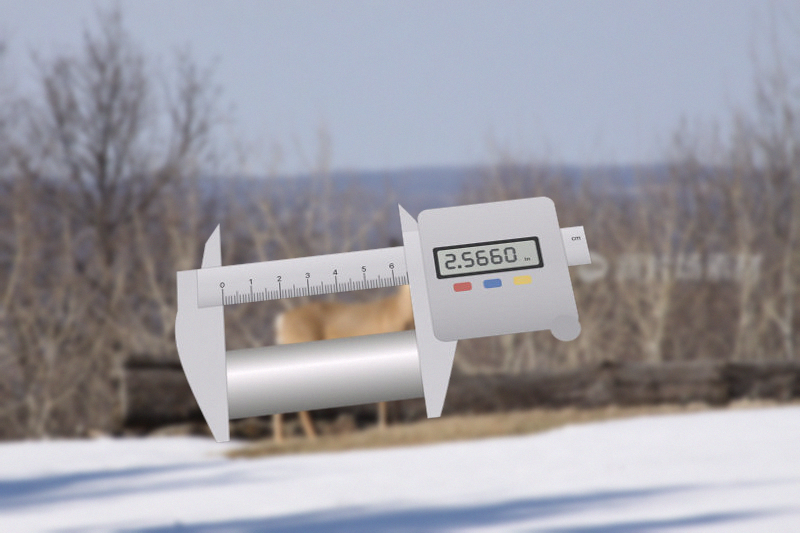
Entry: 2.5660; in
